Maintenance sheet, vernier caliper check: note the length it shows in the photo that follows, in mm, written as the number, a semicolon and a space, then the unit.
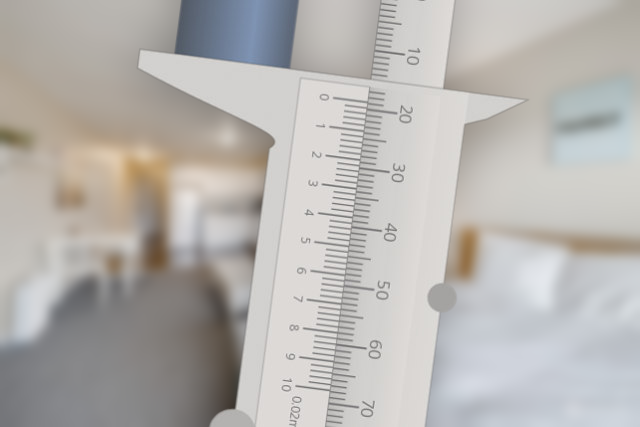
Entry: 18.8; mm
